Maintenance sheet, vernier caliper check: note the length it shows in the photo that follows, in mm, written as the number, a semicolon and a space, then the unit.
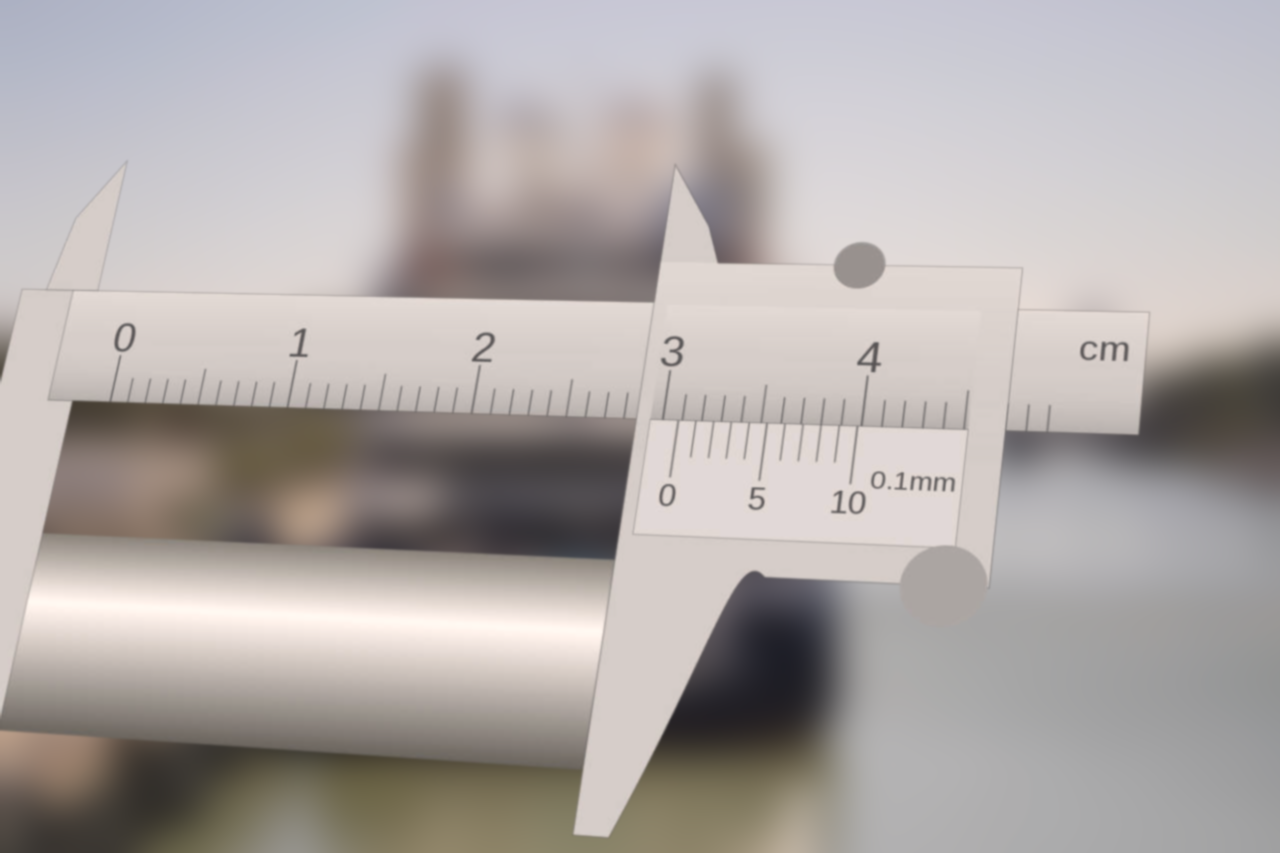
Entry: 30.8; mm
